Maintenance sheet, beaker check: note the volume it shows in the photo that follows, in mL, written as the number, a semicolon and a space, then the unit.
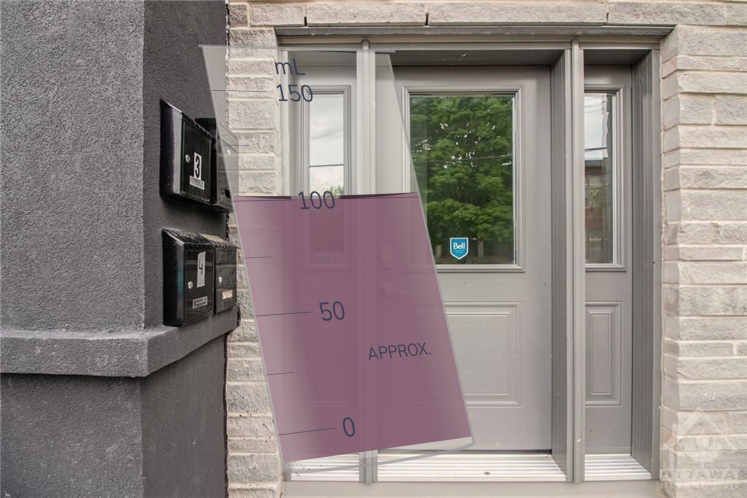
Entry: 100; mL
